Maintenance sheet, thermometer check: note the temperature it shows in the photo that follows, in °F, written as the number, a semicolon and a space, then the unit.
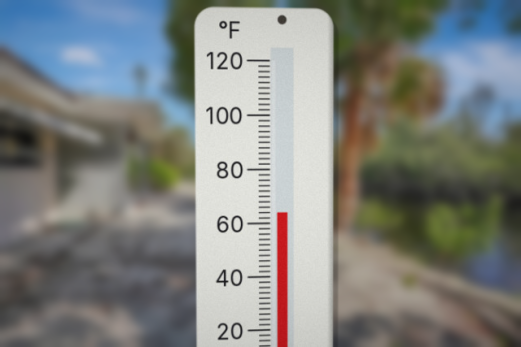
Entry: 64; °F
